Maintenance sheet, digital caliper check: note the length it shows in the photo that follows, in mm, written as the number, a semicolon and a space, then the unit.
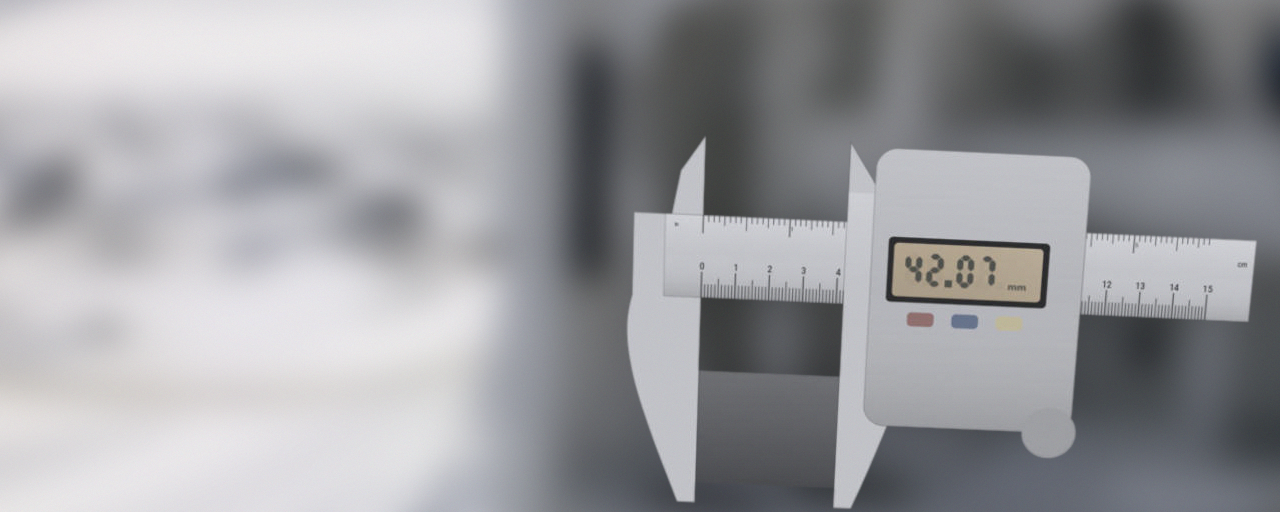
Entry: 42.07; mm
